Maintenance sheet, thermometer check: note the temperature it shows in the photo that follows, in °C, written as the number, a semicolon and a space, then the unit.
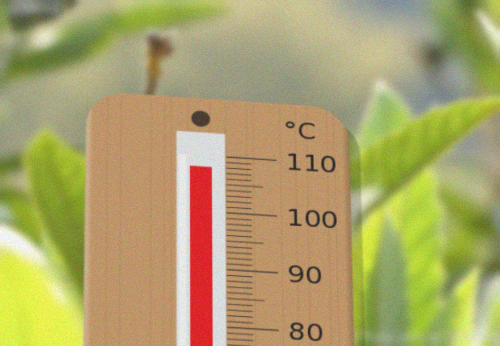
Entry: 108; °C
